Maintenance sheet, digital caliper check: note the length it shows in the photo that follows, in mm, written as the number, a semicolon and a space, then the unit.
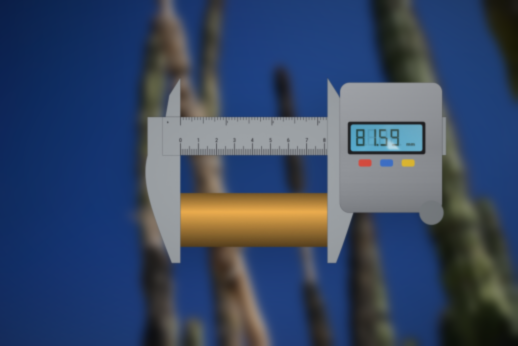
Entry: 81.59; mm
